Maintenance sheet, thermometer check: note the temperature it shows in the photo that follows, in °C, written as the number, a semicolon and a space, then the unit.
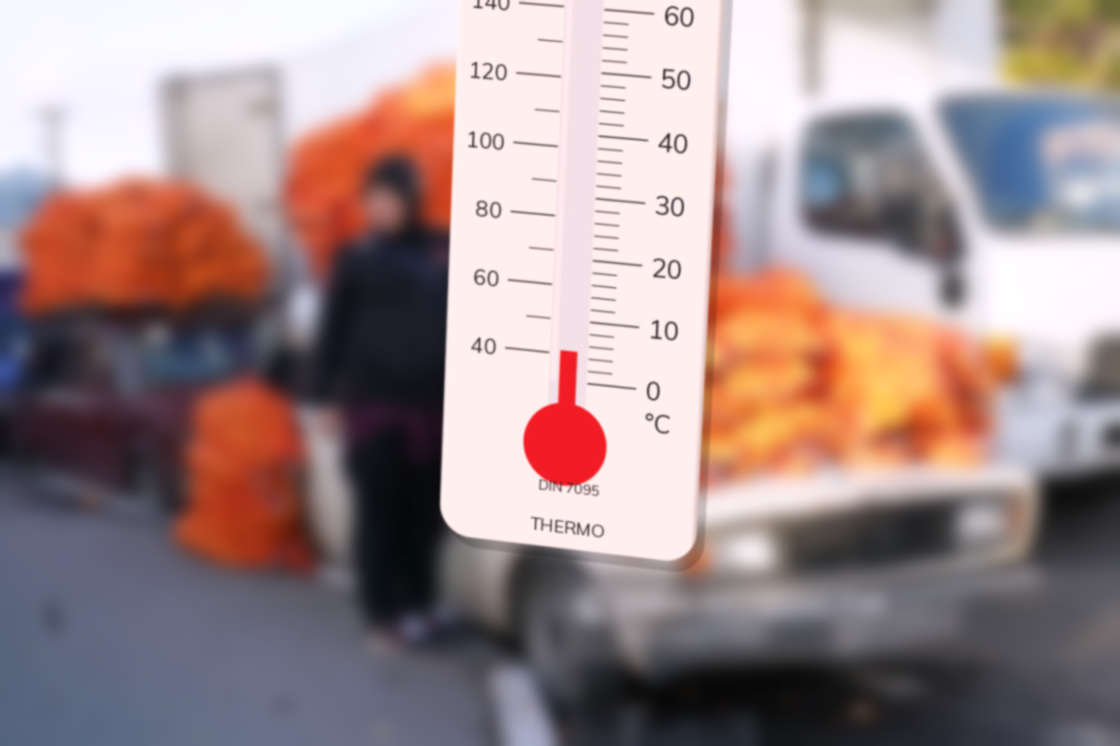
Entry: 5; °C
